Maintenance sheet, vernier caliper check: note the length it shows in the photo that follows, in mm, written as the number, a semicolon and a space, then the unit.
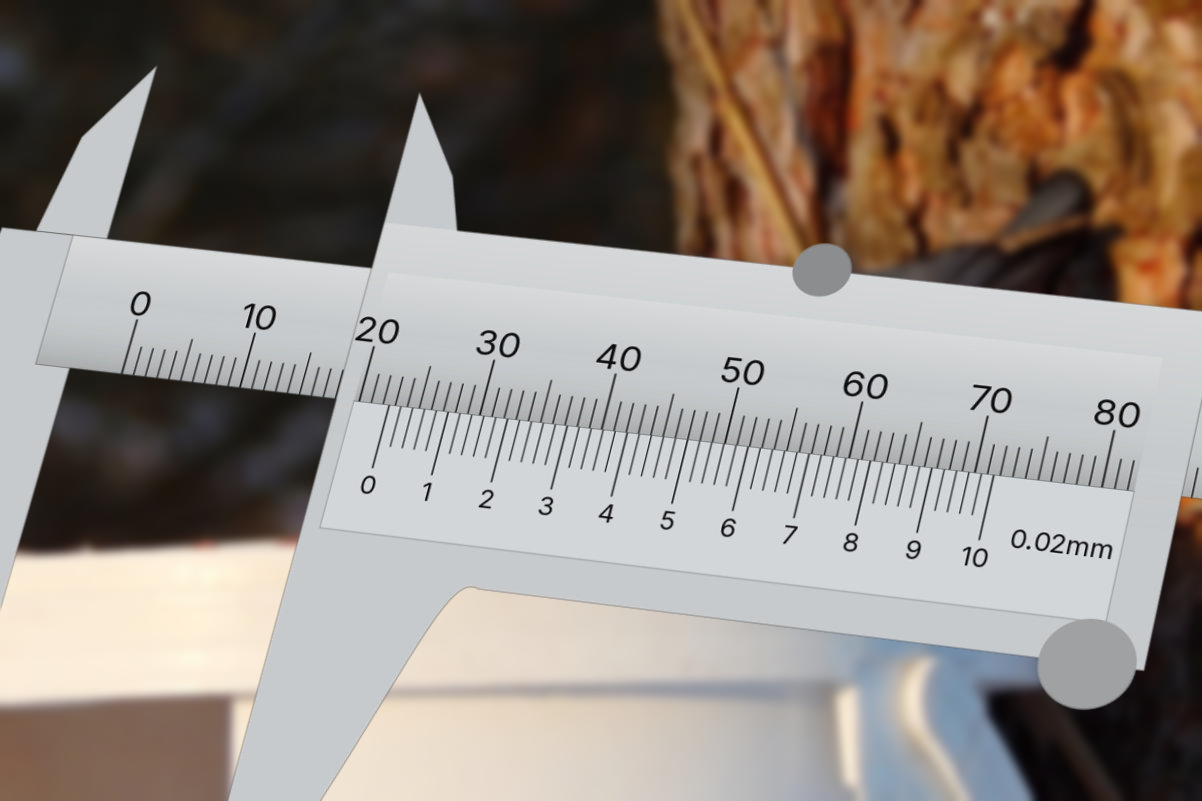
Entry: 22.5; mm
